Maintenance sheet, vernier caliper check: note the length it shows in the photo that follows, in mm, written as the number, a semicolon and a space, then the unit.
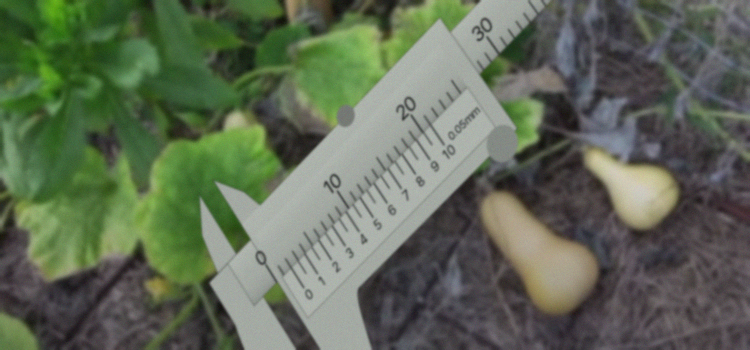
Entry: 2.0; mm
